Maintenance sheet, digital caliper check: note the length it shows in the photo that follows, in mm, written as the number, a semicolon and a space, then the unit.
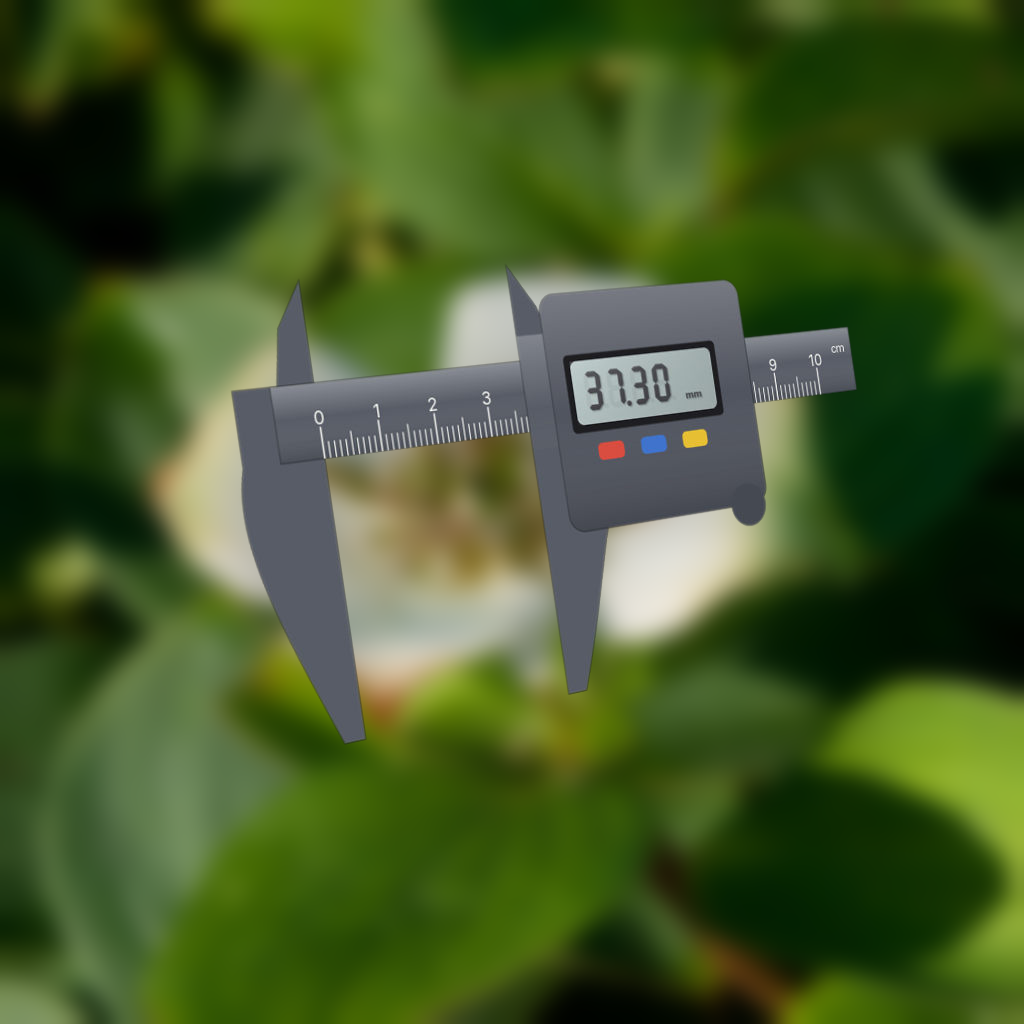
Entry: 37.30; mm
